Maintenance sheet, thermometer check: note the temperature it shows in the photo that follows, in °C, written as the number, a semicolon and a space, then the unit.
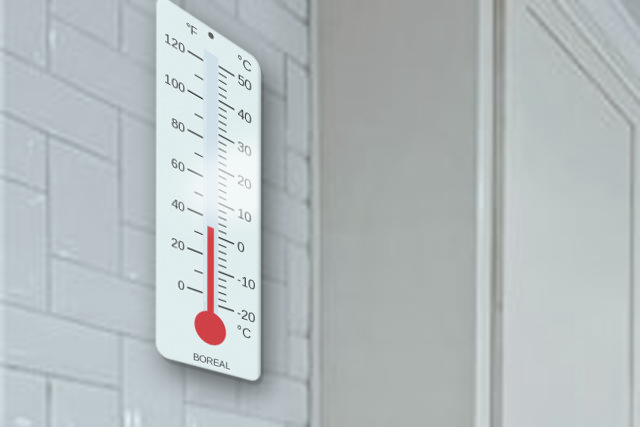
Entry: 2; °C
